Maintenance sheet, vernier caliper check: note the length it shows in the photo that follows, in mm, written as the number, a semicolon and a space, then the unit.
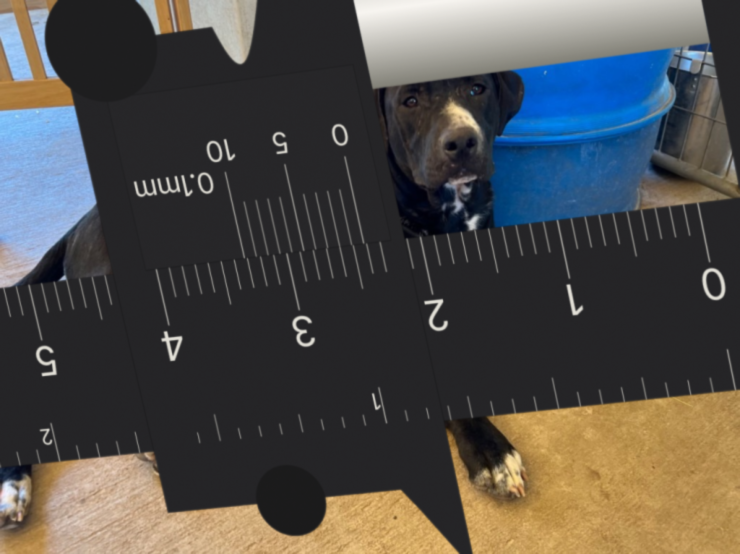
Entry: 24.2; mm
